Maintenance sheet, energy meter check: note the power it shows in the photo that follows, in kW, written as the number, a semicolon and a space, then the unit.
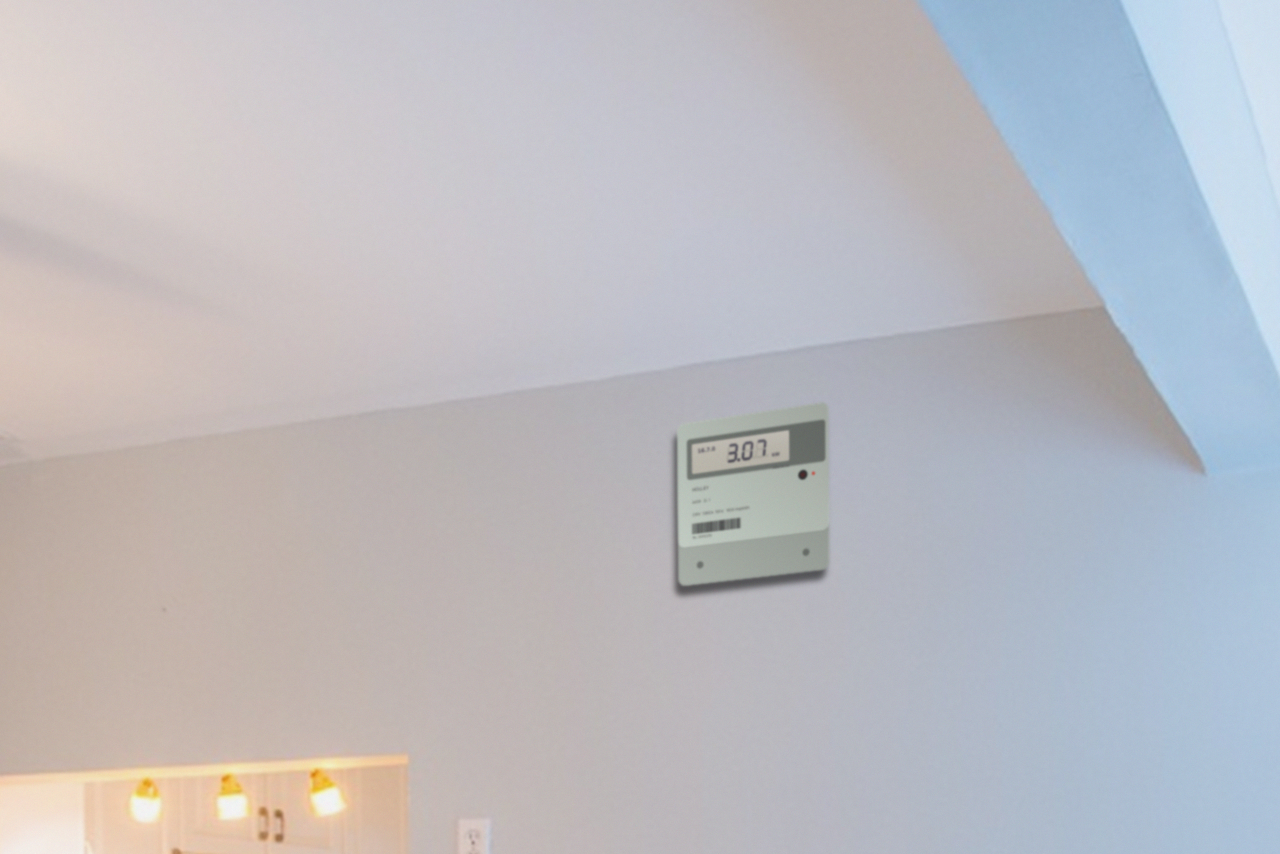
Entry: 3.07; kW
